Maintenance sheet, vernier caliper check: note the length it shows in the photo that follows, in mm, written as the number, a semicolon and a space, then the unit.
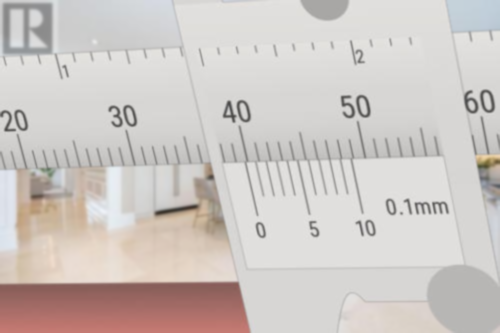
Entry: 39.8; mm
